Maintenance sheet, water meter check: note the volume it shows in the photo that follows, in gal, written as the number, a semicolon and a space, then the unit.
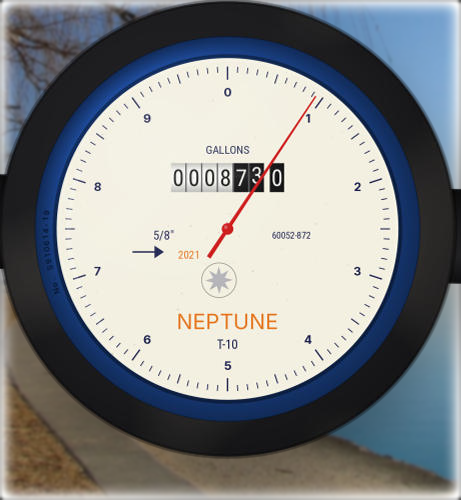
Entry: 8730.9; gal
